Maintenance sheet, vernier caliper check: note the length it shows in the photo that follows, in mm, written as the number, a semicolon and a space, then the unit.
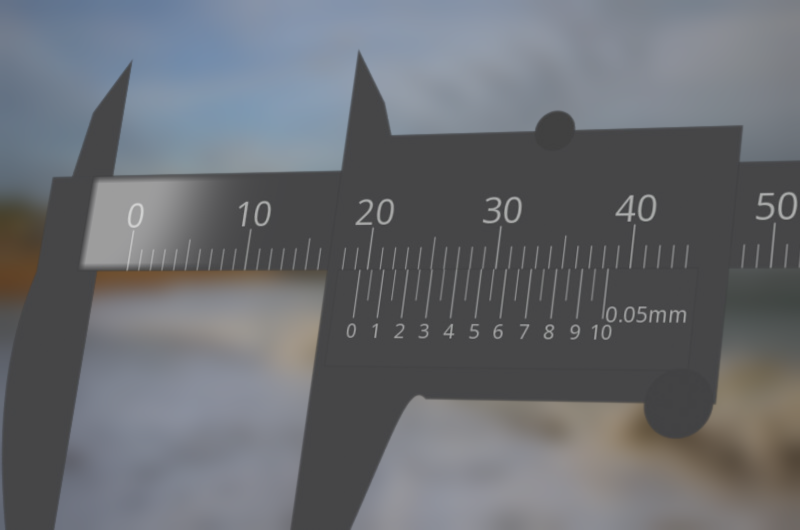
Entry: 19.4; mm
